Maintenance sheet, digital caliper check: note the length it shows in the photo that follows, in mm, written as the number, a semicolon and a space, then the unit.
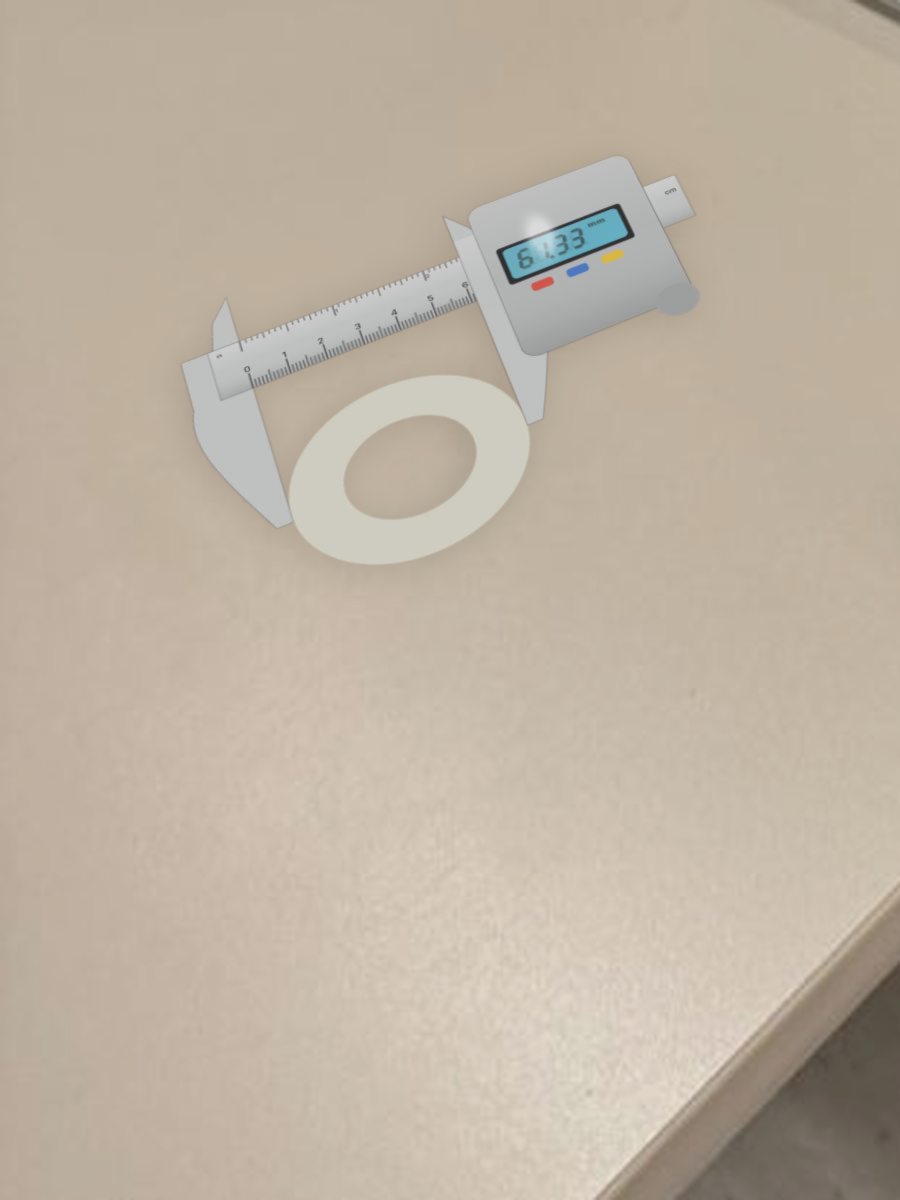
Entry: 61.33; mm
